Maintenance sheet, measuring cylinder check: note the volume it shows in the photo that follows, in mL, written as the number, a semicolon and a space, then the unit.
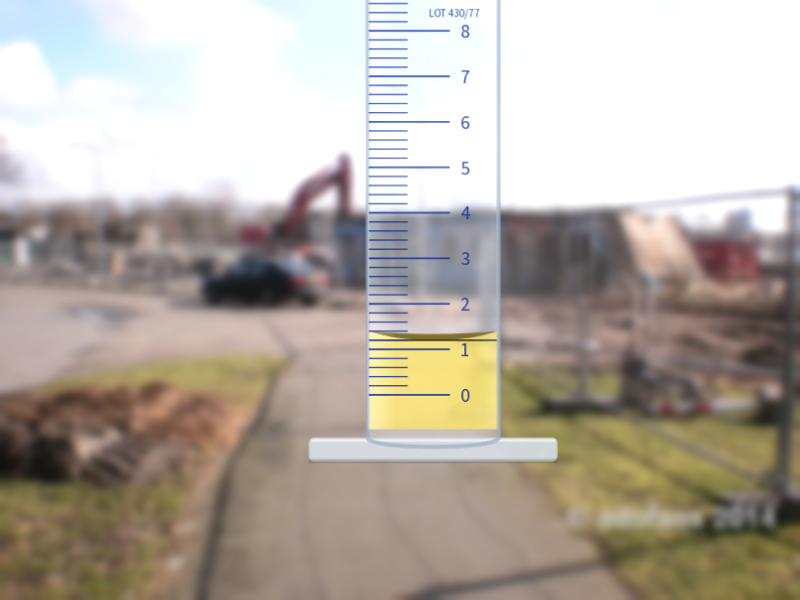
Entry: 1.2; mL
